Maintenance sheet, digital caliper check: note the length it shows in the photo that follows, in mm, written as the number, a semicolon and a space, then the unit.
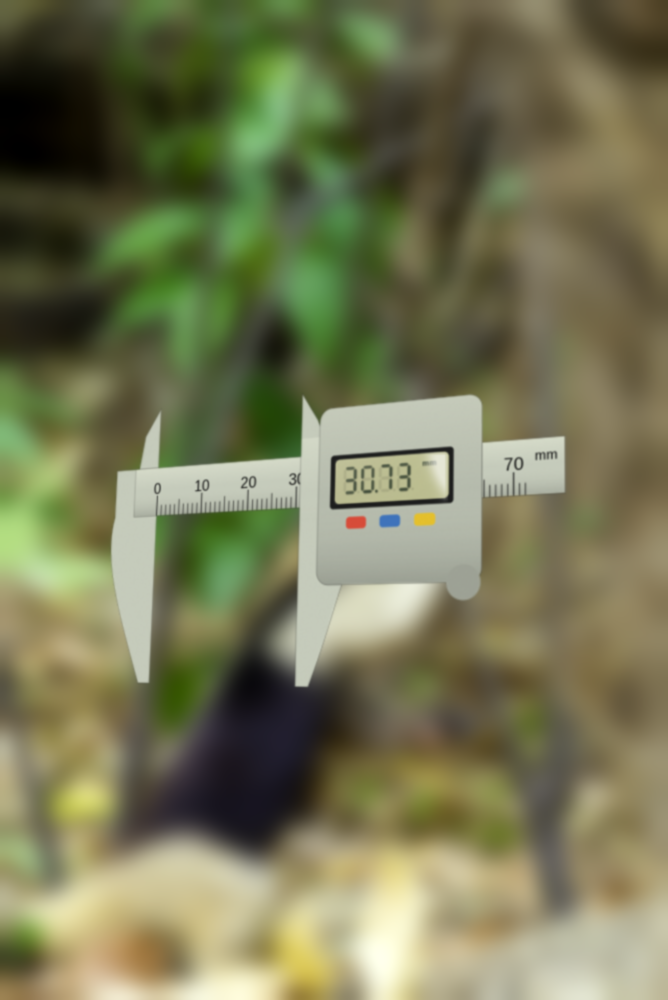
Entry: 30.73; mm
